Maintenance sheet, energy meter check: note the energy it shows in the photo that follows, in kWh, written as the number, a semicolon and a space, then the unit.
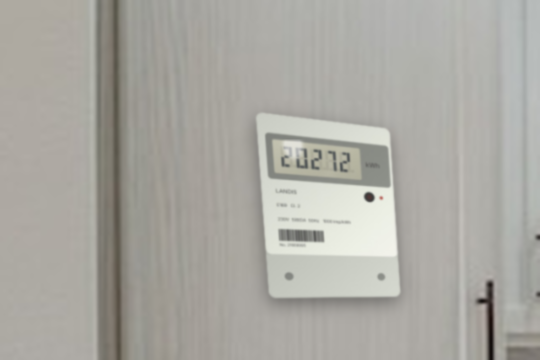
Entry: 20272; kWh
